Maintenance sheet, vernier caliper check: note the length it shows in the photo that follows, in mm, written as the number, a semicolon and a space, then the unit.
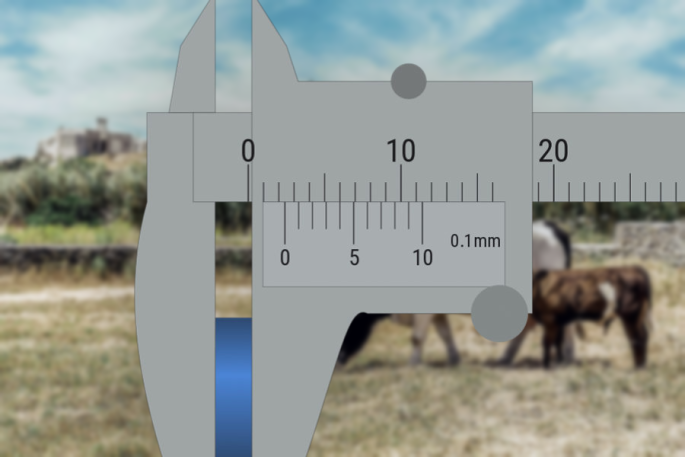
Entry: 2.4; mm
